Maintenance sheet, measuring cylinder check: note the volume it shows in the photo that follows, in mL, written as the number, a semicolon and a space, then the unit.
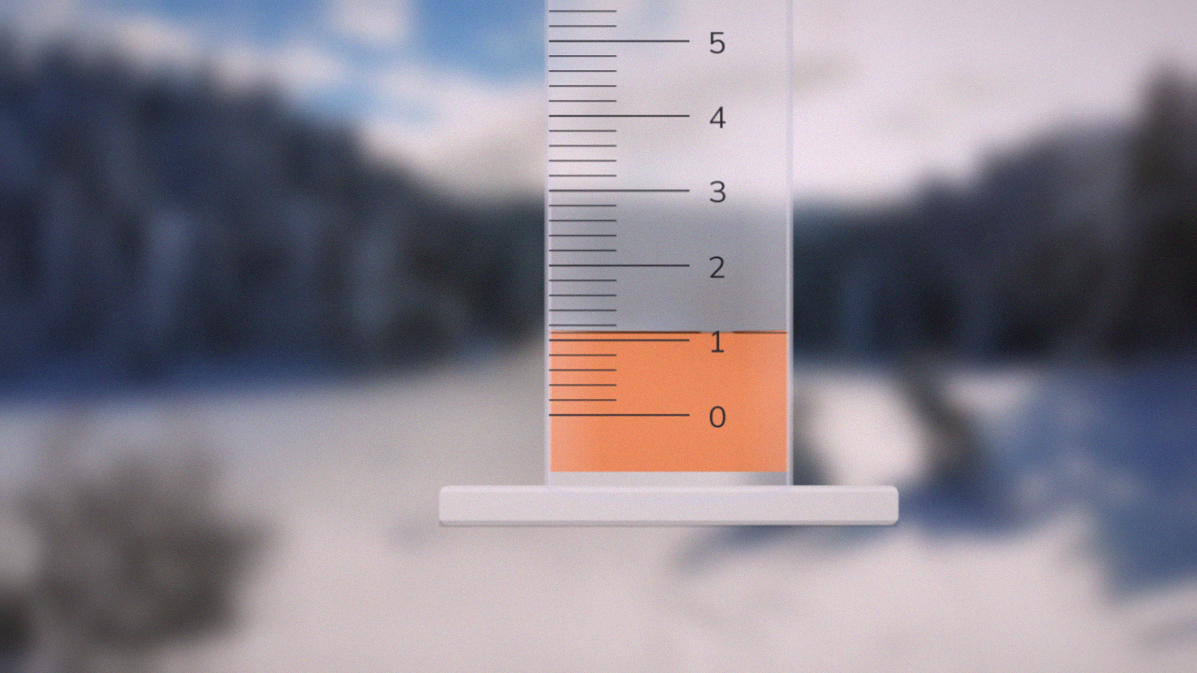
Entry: 1.1; mL
